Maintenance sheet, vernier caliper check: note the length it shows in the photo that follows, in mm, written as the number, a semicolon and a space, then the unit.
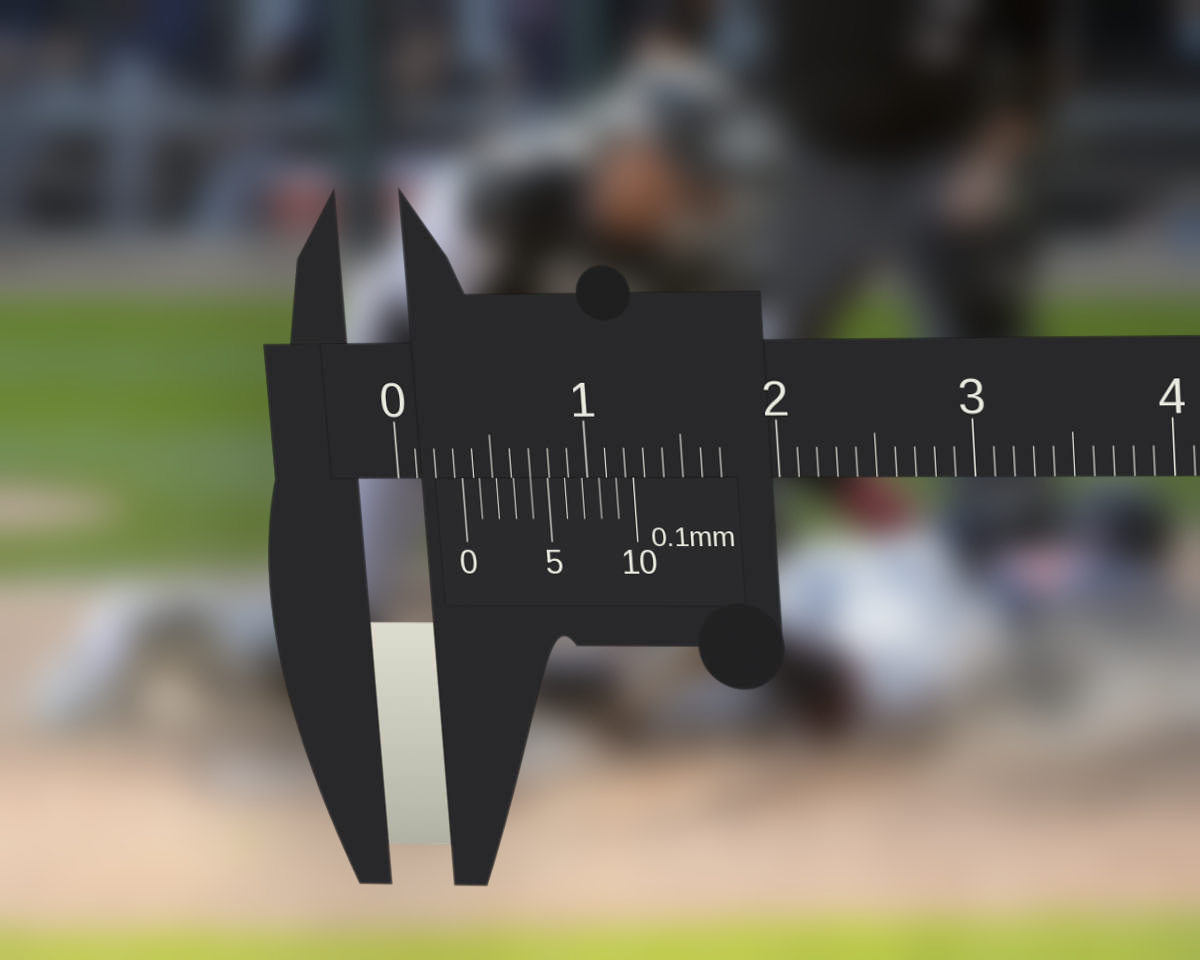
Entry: 3.4; mm
